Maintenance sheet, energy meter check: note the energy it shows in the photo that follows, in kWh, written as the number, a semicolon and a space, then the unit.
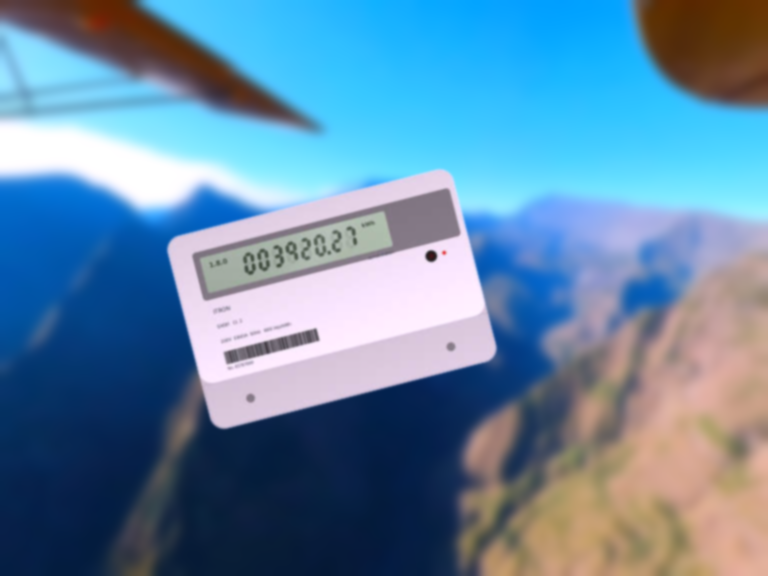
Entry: 3920.27; kWh
